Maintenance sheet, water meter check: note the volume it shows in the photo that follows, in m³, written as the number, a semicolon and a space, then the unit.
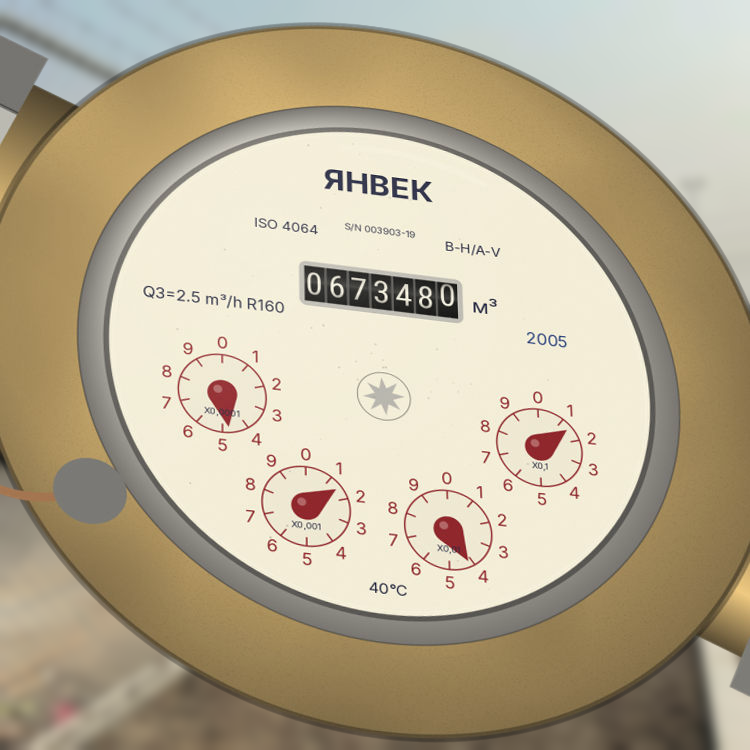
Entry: 673480.1414; m³
